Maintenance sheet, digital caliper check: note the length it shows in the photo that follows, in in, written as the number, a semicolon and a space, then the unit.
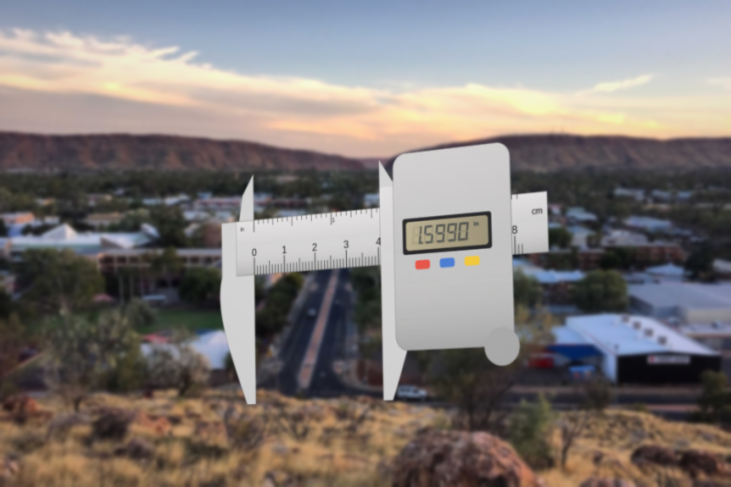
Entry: 1.5990; in
